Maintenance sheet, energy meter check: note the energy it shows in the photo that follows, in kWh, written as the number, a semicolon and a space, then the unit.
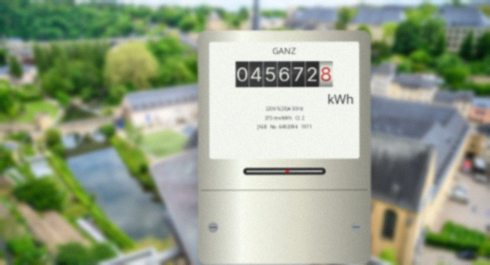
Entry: 45672.8; kWh
